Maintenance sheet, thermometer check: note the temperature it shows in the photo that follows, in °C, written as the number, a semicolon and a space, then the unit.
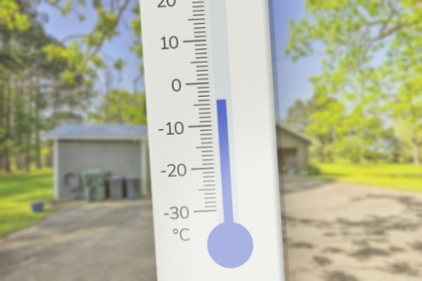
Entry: -4; °C
